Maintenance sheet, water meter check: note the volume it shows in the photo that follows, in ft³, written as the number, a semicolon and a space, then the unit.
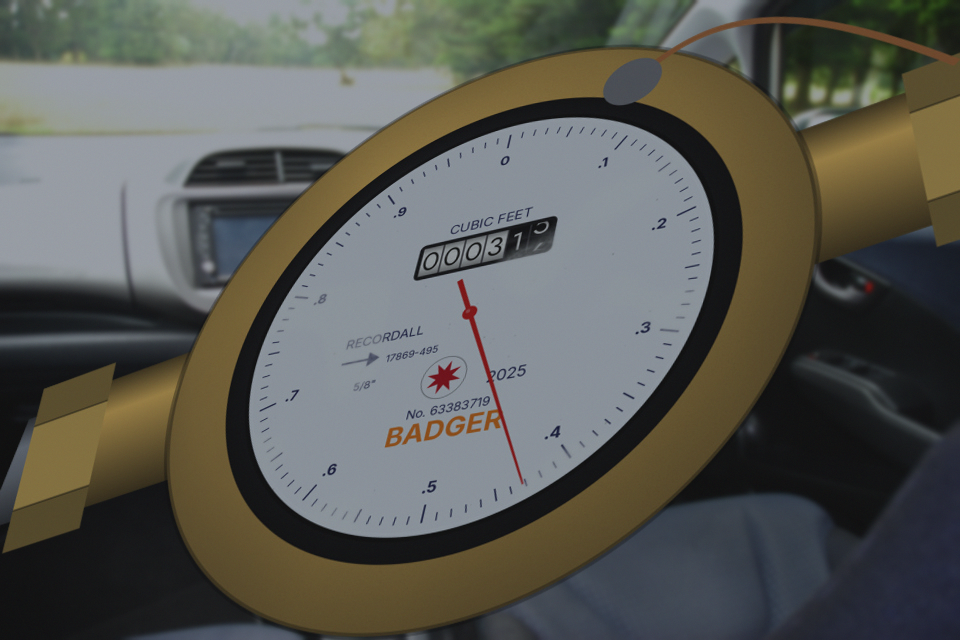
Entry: 315.43; ft³
